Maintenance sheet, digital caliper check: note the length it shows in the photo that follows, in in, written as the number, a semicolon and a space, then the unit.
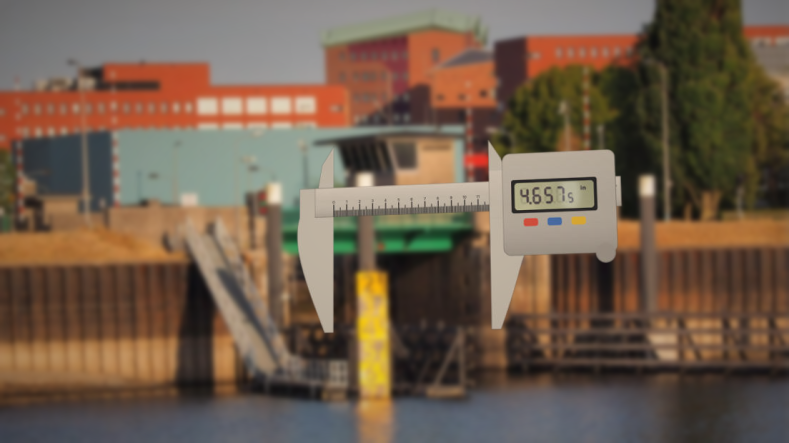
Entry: 4.6575; in
